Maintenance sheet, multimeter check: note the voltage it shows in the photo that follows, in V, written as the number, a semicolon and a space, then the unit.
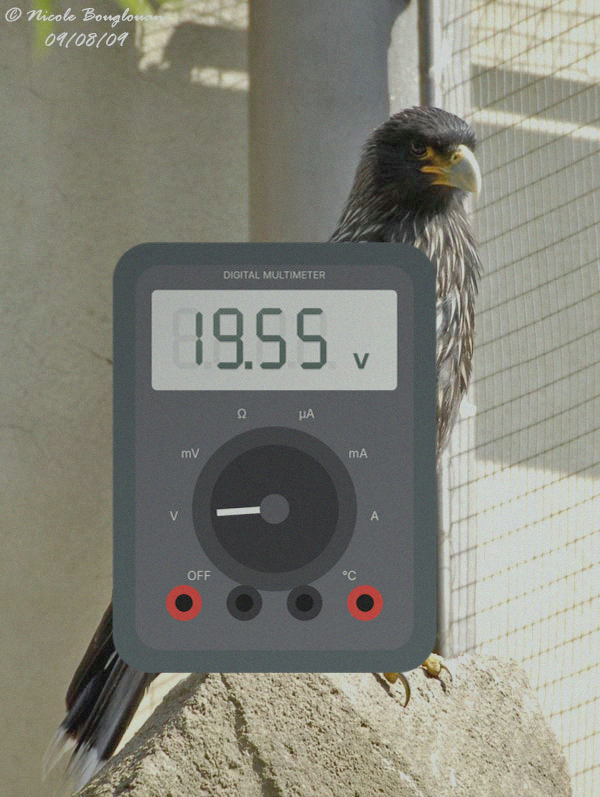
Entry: 19.55; V
